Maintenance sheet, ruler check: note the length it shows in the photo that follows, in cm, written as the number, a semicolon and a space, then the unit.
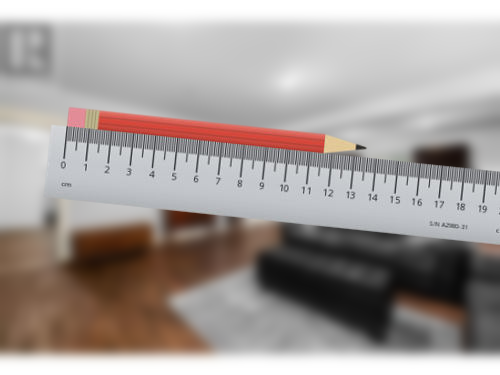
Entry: 13.5; cm
